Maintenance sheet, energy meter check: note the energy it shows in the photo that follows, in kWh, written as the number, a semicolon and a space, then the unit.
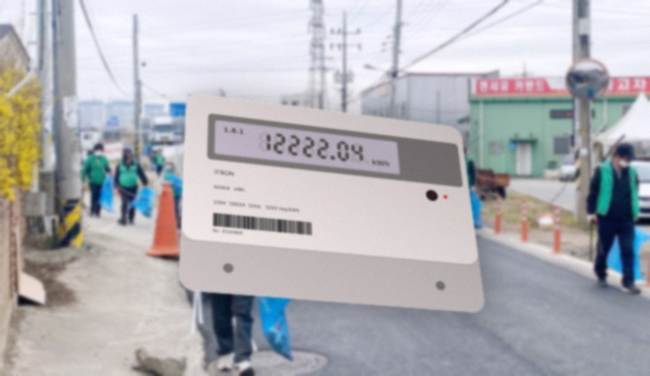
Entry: 12222.04; kWh
